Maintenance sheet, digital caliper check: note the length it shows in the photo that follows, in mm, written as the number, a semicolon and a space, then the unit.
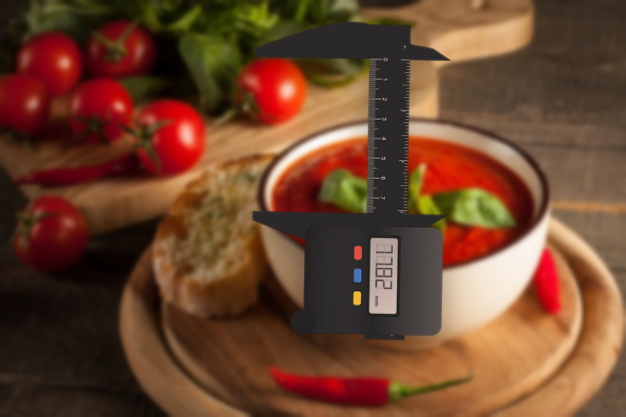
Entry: 77.82; mm
